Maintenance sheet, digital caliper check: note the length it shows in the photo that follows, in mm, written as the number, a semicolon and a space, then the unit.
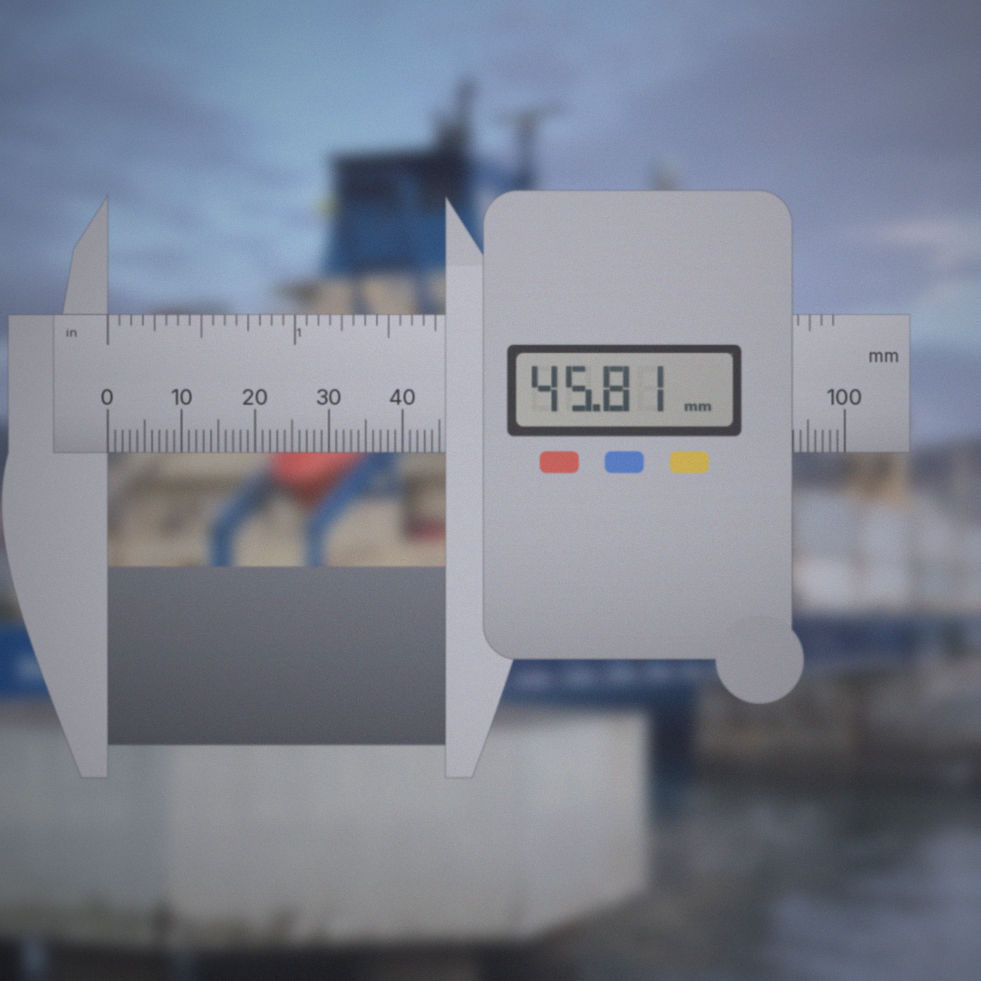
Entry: 45.81; mm
